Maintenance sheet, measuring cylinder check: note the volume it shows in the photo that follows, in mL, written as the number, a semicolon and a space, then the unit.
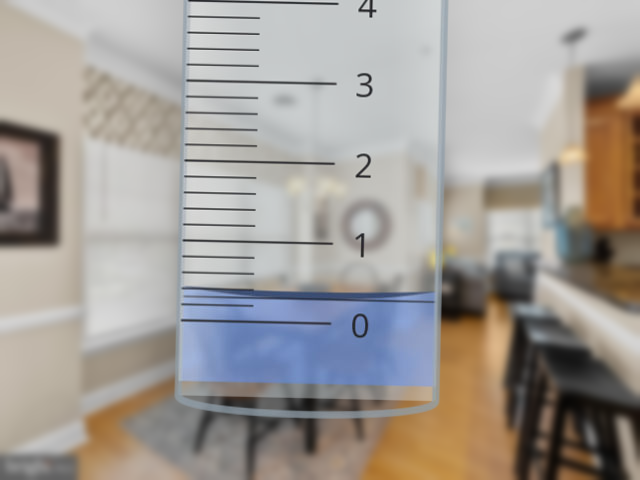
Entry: 0.3; mL
